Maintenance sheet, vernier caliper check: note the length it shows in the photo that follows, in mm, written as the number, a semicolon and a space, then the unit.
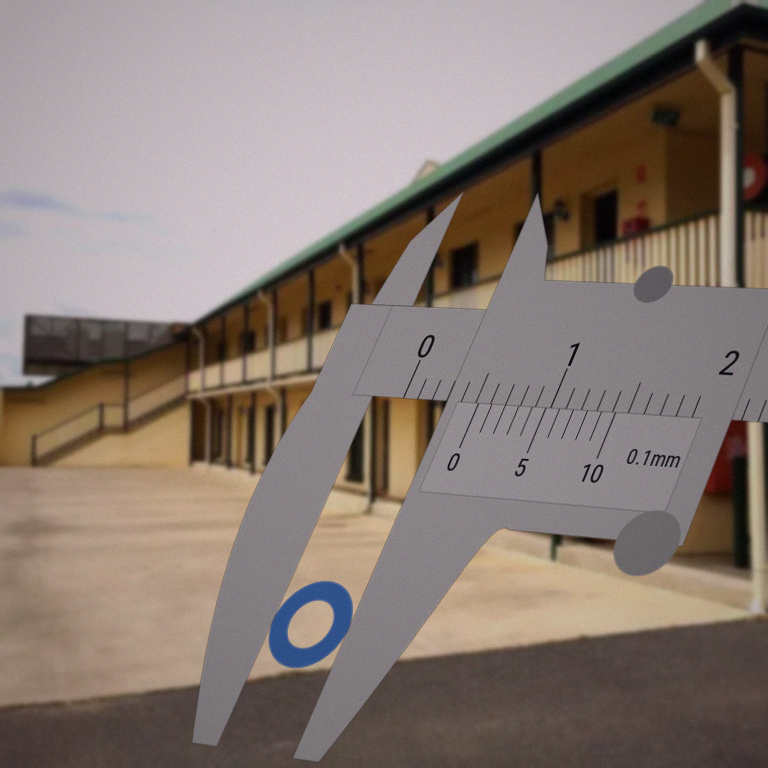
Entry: 5.2; mm
